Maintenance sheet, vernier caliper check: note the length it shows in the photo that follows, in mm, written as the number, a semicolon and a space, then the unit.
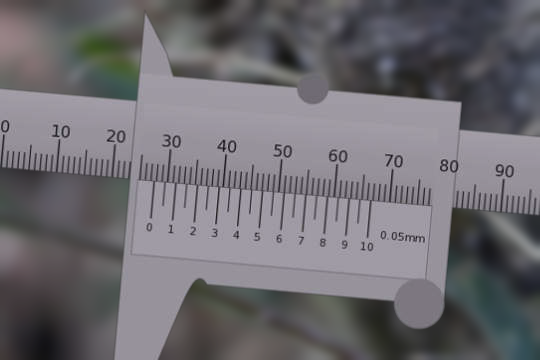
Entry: 27.6; mm
